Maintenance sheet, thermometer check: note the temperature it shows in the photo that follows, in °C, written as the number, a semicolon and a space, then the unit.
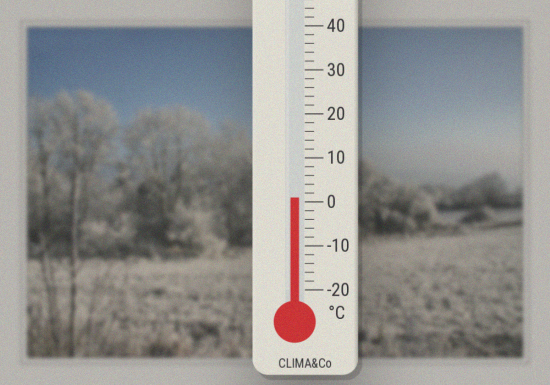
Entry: 1; °C
